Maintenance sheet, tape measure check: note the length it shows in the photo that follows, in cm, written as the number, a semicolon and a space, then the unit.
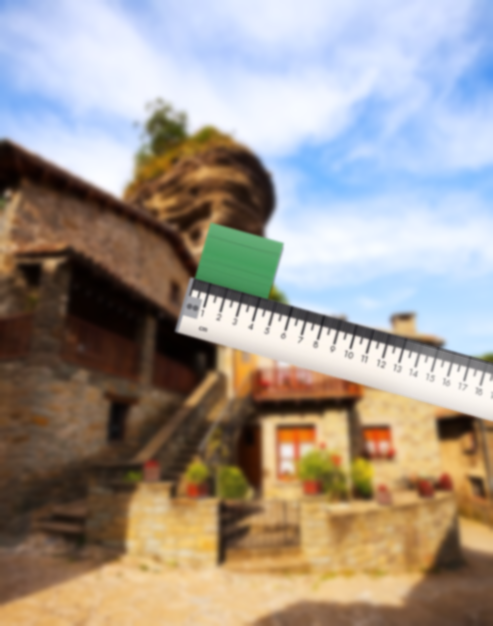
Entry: 4.5; cm
